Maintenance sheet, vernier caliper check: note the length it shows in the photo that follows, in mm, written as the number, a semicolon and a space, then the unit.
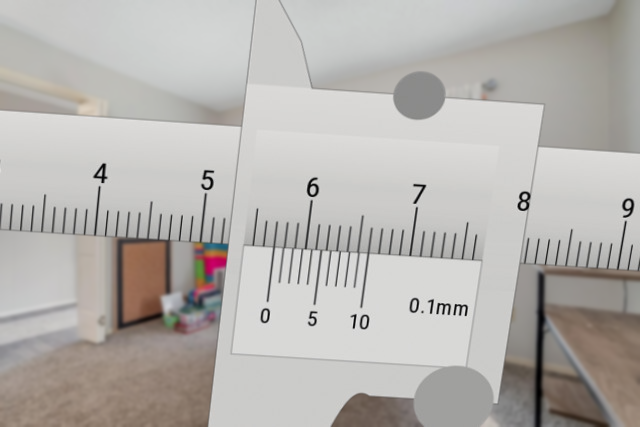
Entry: 57.0; mm
